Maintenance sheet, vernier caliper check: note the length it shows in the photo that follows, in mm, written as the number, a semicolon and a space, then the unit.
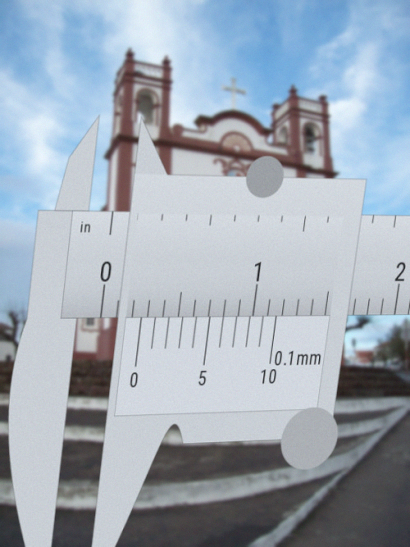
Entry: 2.6; mm
